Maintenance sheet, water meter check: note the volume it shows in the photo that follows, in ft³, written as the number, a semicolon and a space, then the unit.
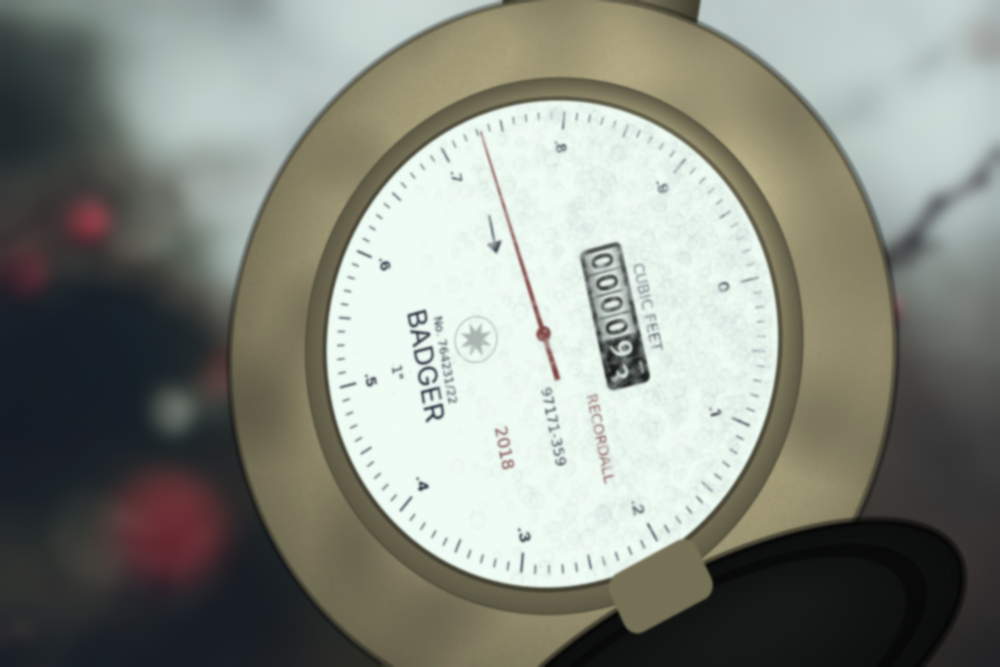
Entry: 92.73; ft³
